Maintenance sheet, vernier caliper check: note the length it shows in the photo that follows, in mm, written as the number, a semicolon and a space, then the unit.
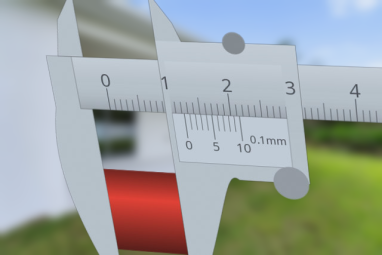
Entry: 12.4; mm
